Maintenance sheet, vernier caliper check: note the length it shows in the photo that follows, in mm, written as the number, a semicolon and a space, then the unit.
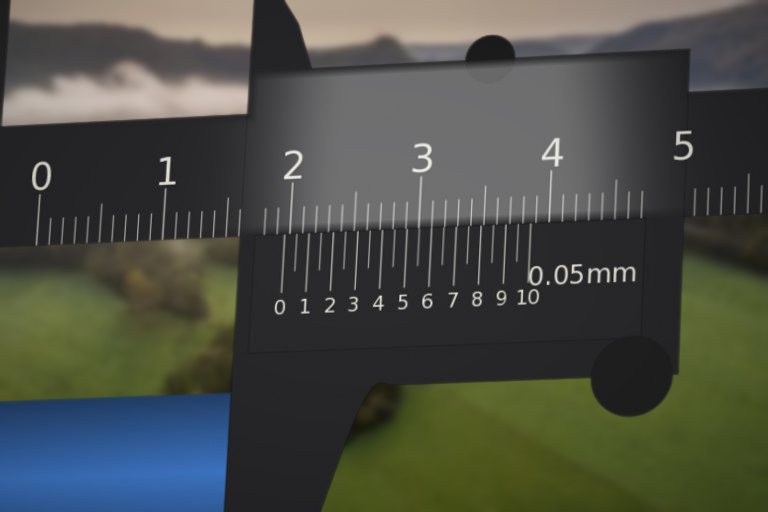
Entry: 19.6; mm
